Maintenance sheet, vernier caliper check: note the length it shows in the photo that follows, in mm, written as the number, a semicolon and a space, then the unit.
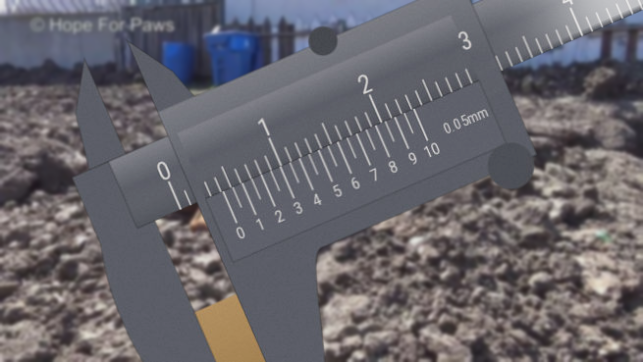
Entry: 4.2; mm
